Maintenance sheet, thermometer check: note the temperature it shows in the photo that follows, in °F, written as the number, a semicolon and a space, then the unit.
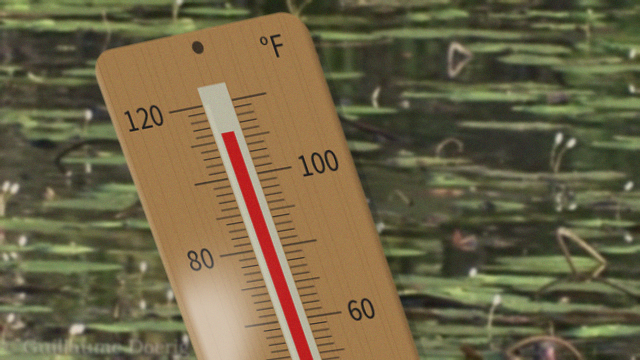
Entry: 112; °F
